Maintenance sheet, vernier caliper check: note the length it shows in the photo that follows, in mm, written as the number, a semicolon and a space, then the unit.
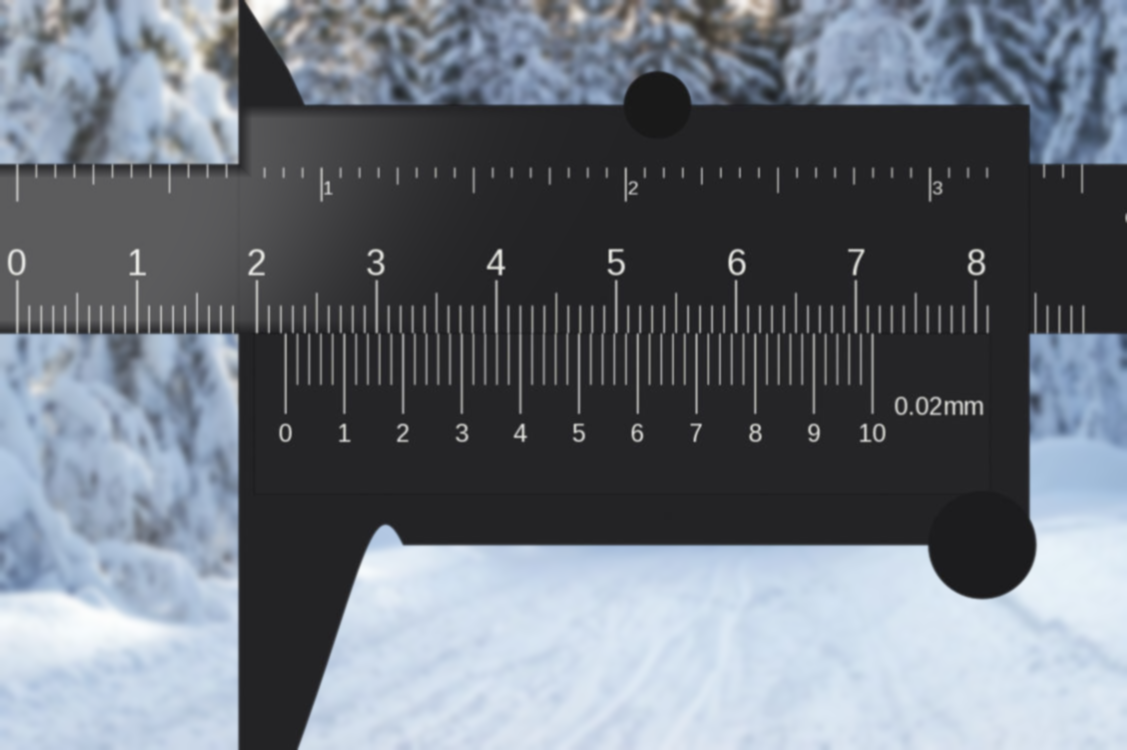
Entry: 22.4; mm
